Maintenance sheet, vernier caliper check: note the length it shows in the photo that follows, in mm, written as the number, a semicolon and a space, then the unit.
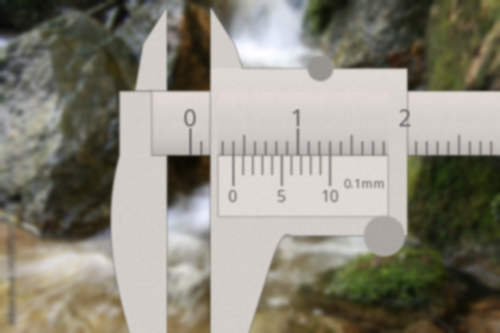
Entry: 4.0; mm
